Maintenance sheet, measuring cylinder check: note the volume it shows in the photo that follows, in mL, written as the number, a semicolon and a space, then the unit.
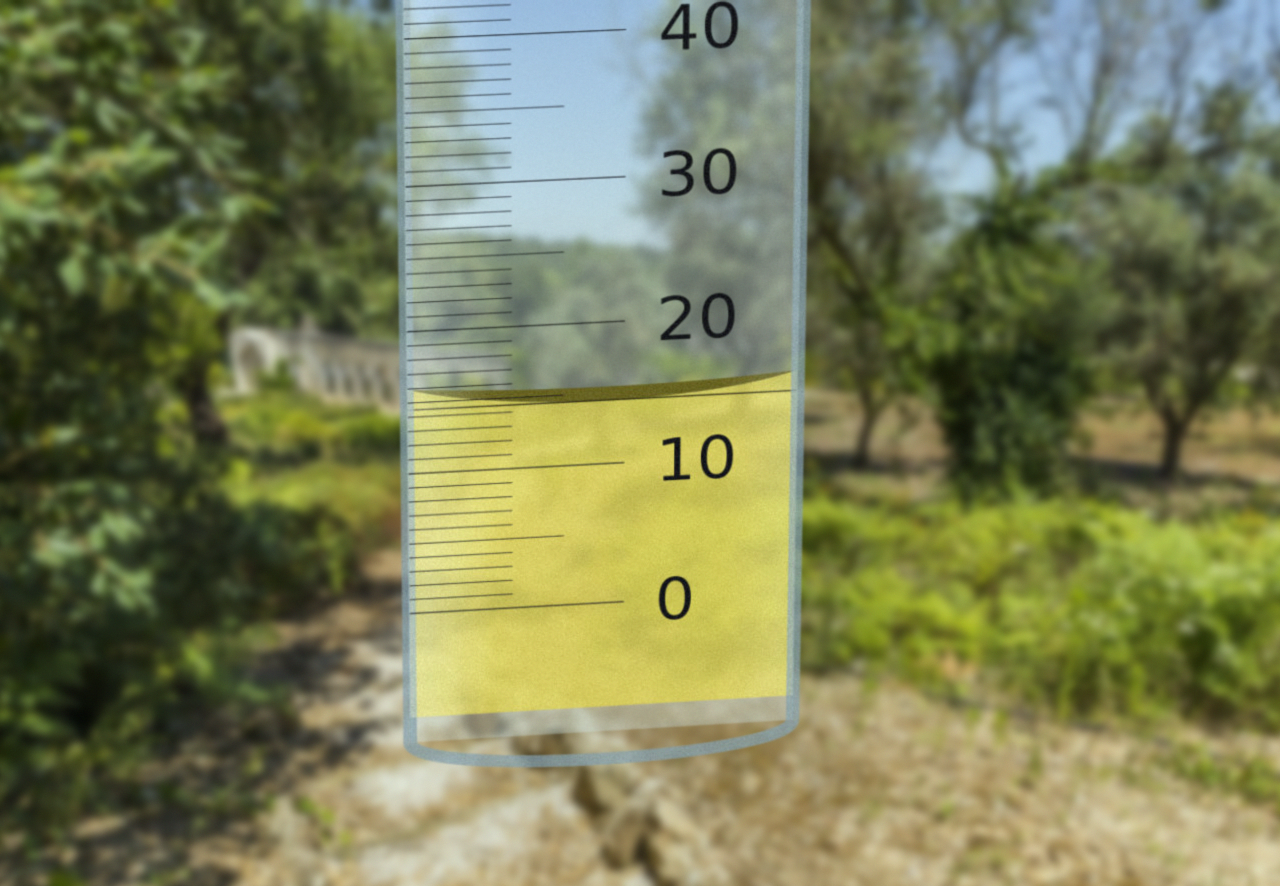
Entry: 14.5; mL
